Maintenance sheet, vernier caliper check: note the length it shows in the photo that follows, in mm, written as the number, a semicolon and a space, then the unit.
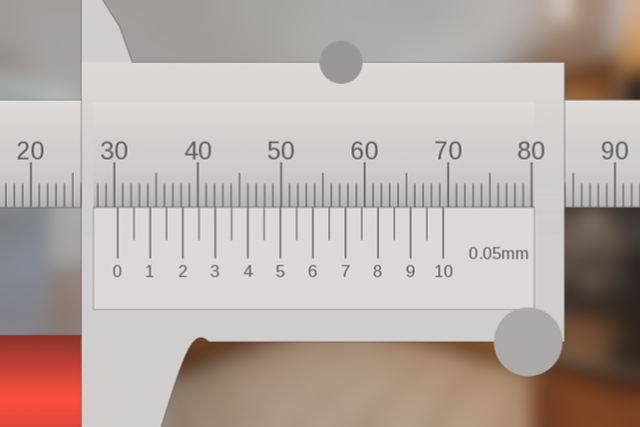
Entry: 30.4; mm
